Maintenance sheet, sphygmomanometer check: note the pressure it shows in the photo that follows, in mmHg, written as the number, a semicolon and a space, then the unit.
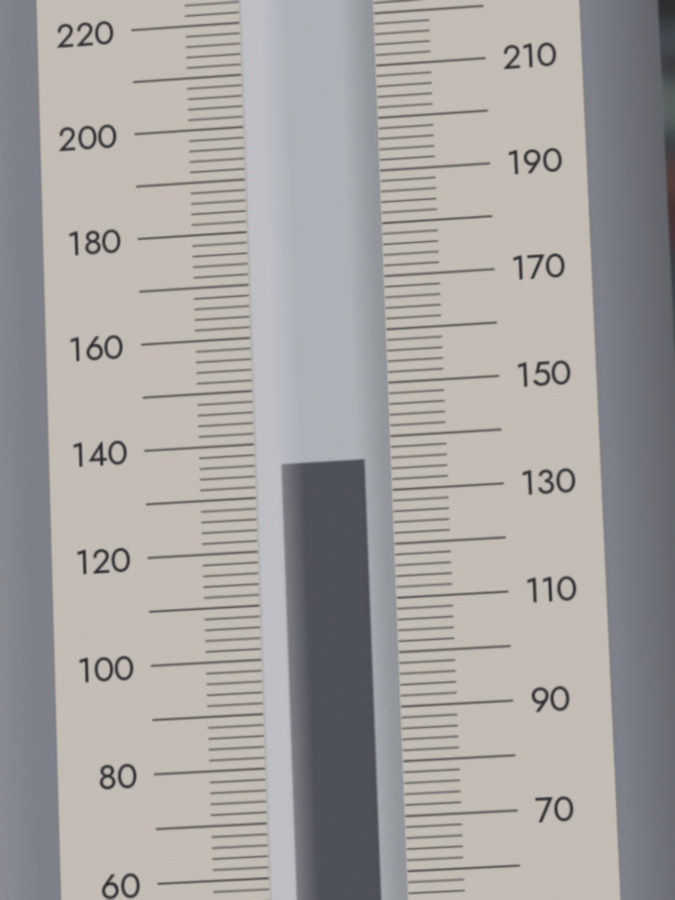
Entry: 136; mmHg
